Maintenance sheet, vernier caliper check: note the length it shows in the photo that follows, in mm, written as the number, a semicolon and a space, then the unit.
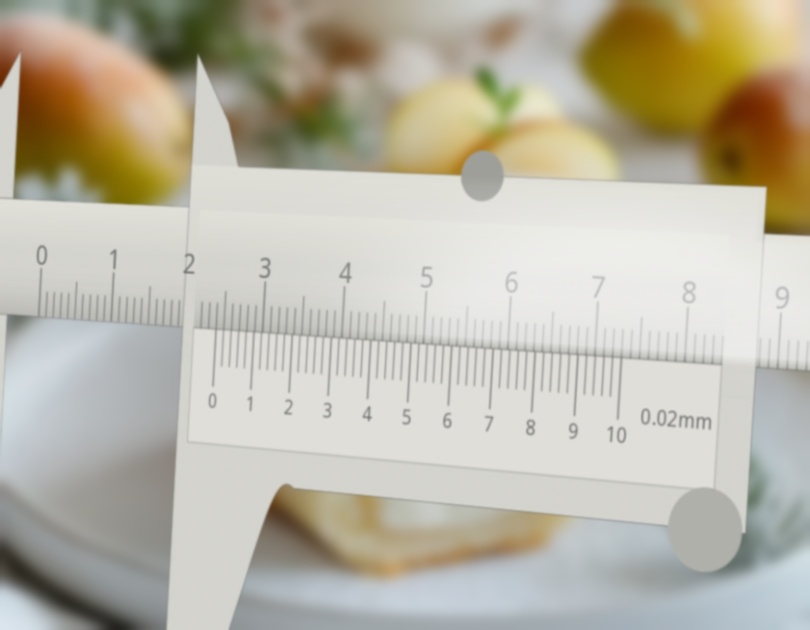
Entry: 24.0; mm
